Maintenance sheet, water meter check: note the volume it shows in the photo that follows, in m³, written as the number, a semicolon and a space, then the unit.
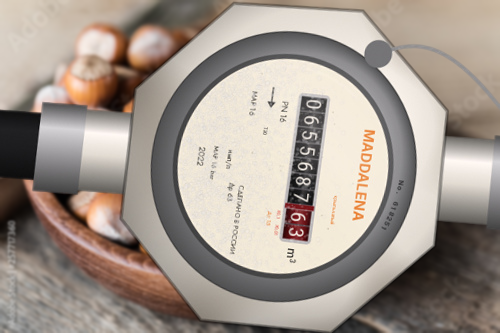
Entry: 655687.63; m³
